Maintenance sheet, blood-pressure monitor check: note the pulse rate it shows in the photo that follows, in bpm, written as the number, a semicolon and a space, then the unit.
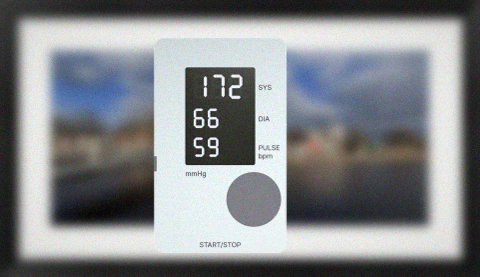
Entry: 59; bpm
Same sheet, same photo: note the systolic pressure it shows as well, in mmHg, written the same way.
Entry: 172; mmHg
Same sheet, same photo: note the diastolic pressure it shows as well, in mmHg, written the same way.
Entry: 66; mmHg
